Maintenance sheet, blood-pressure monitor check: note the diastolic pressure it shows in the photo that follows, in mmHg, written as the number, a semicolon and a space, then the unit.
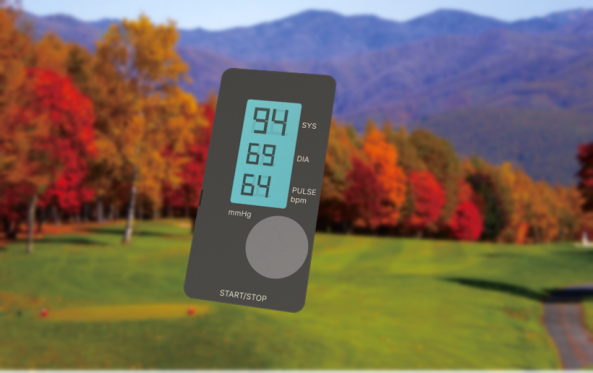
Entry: 69; mmHg
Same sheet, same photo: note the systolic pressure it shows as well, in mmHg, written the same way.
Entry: 94; mmHg
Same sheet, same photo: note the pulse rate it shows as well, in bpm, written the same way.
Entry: 64; bpm
